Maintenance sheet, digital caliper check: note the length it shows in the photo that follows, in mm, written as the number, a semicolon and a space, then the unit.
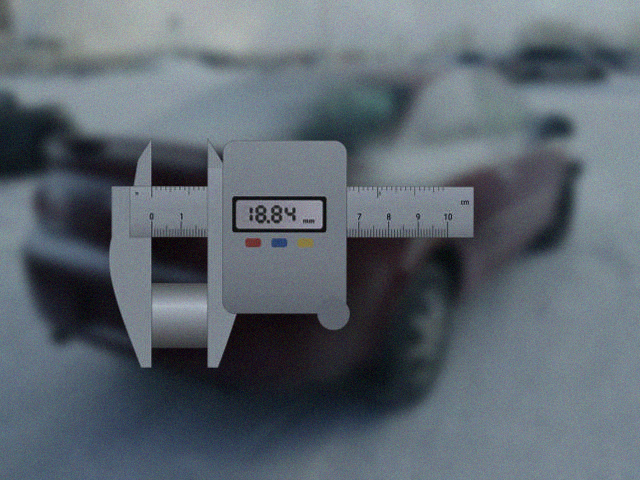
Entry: 18.84; mm
